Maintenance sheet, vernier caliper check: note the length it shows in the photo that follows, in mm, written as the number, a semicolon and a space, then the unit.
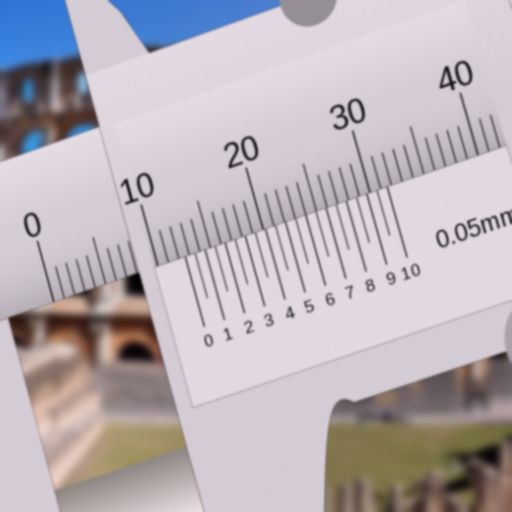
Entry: 12.6; mm
